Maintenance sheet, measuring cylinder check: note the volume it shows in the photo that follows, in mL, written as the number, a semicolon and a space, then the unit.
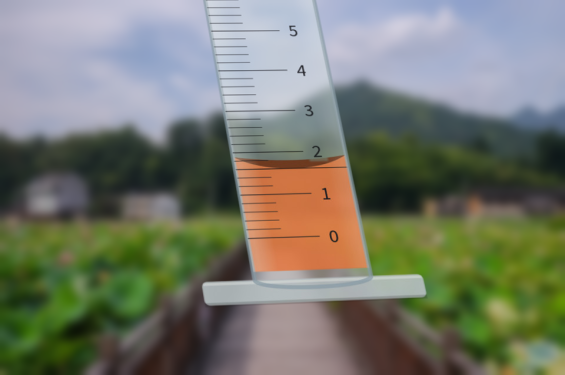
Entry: 1.6; mL
